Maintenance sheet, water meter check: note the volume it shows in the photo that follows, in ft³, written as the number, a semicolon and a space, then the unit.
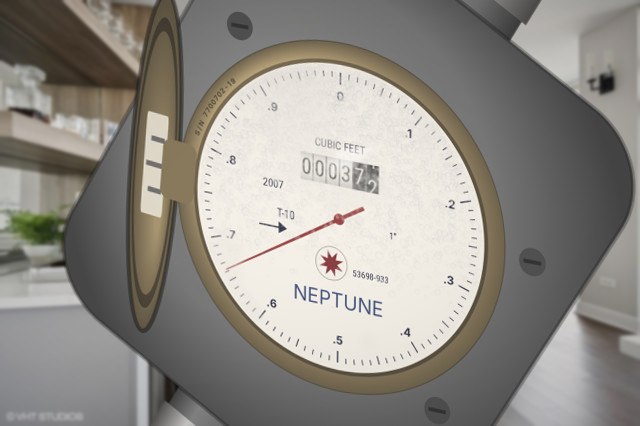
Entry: 371.66; ft³
